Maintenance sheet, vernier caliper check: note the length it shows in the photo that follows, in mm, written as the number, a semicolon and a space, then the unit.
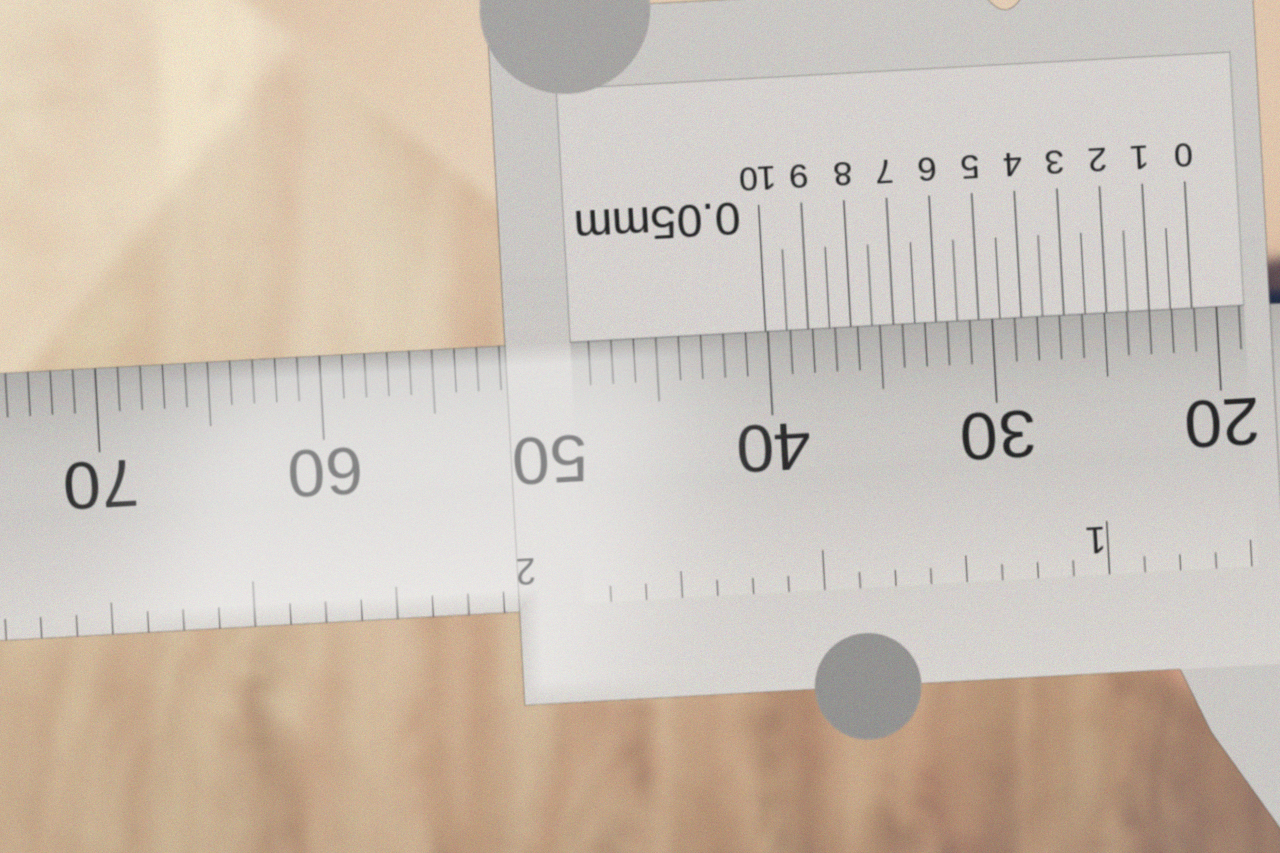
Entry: 21.1; mm
